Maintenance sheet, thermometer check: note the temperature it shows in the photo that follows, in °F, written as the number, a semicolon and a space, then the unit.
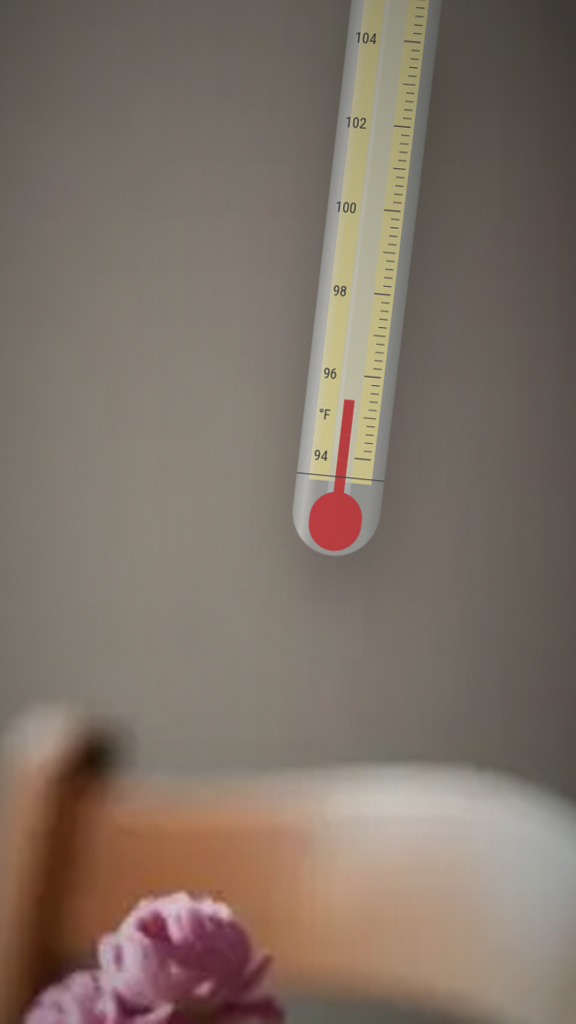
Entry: 95.4; °F
